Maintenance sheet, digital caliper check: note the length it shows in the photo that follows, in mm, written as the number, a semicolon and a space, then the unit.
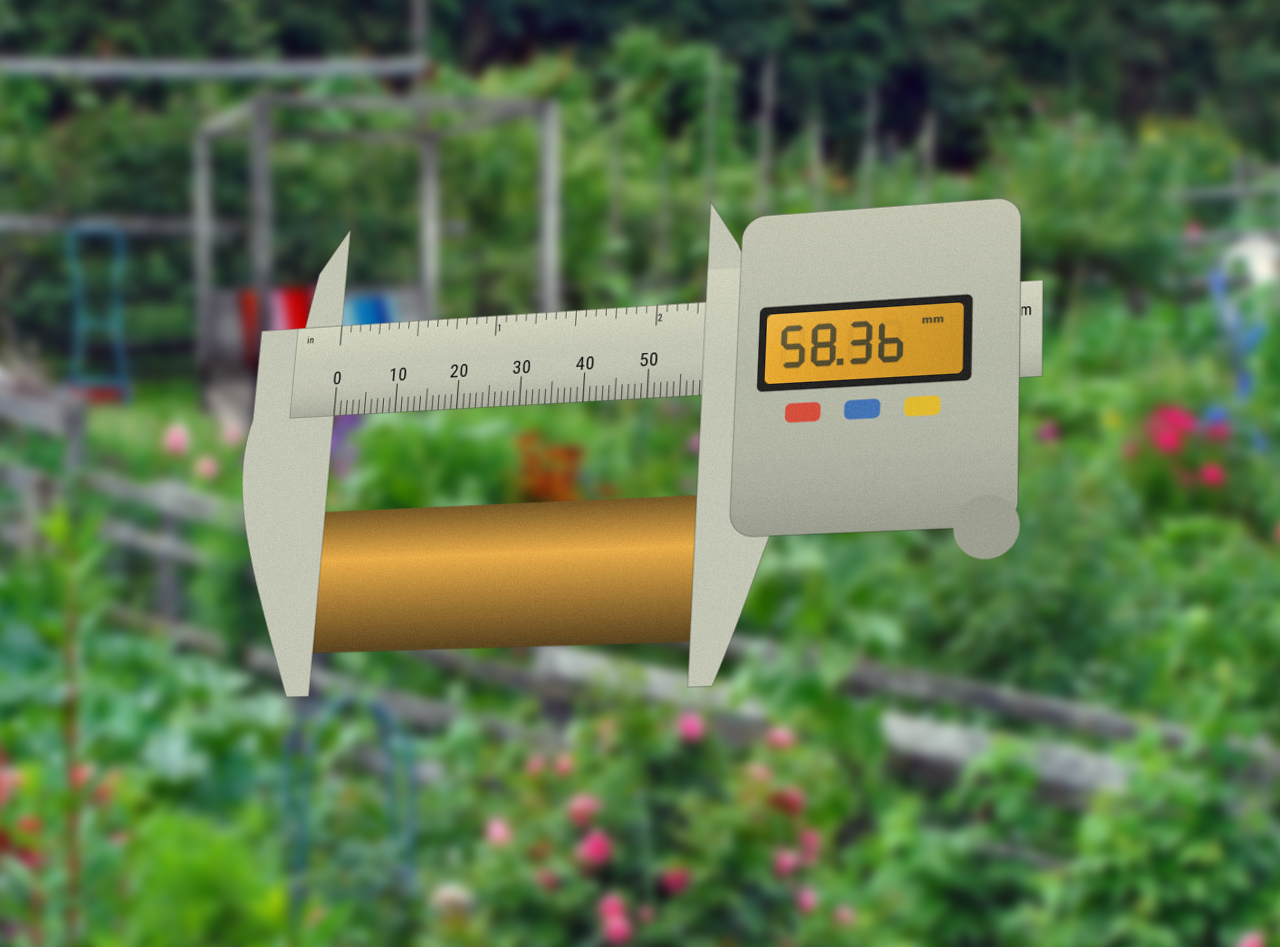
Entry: 58.36; mm
